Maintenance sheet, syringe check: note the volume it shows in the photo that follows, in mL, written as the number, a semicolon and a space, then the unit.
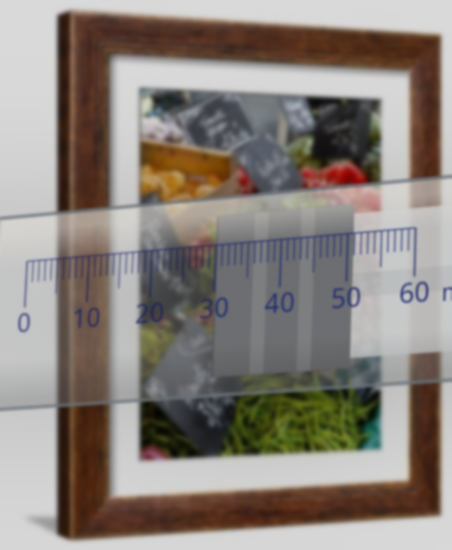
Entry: 30; mL
